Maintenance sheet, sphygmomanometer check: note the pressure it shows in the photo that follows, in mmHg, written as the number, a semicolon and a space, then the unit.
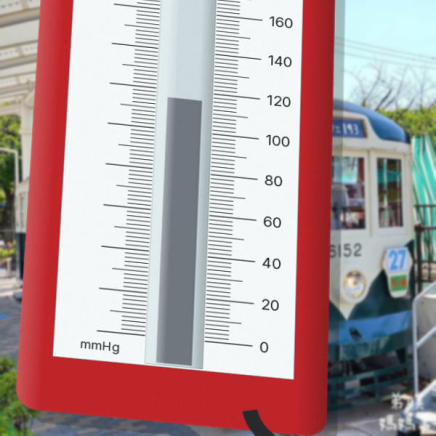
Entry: 116; mmHg
